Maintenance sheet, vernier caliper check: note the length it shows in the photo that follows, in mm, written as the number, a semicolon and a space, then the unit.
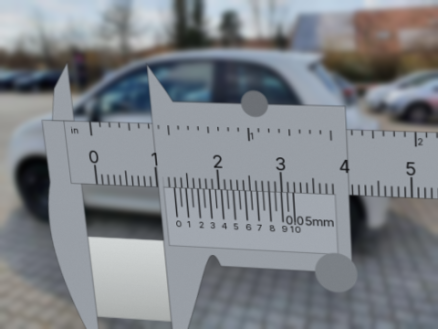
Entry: 12.8; mm
